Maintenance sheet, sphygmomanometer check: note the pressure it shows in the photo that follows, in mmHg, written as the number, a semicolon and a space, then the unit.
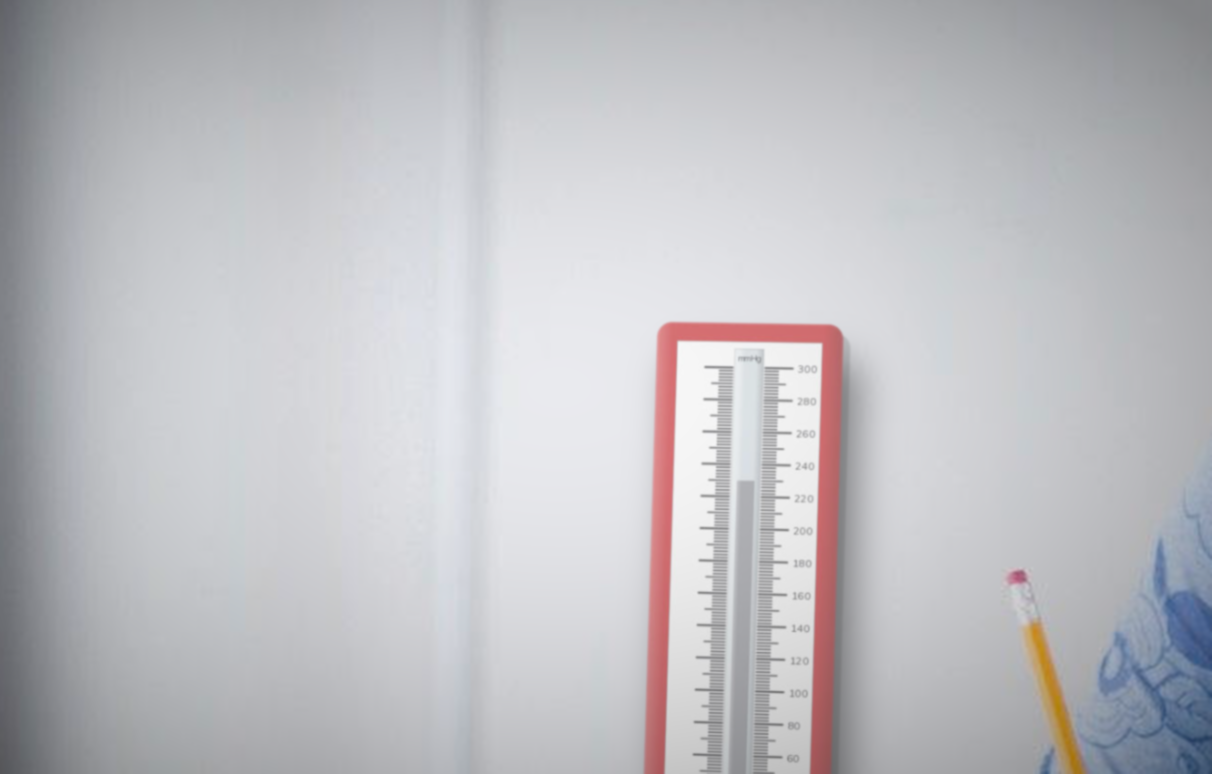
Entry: 230; mmHg
